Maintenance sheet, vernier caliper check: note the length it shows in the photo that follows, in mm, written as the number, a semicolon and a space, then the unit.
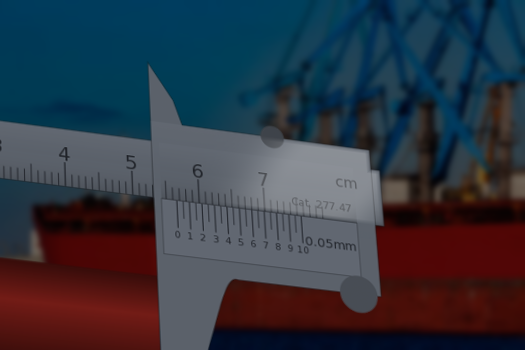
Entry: 56.6; mm
